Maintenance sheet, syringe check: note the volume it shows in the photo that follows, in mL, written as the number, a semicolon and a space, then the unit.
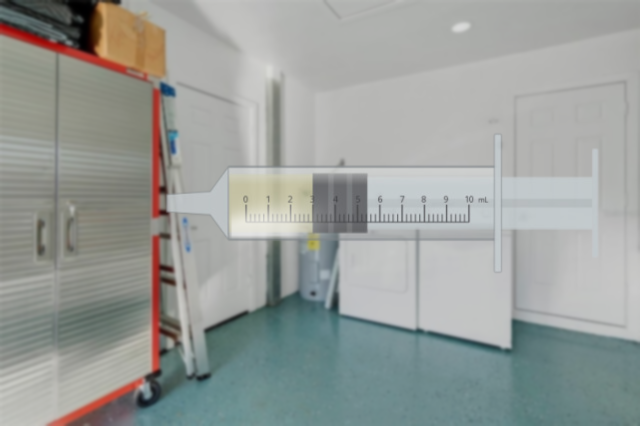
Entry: 3; mL
